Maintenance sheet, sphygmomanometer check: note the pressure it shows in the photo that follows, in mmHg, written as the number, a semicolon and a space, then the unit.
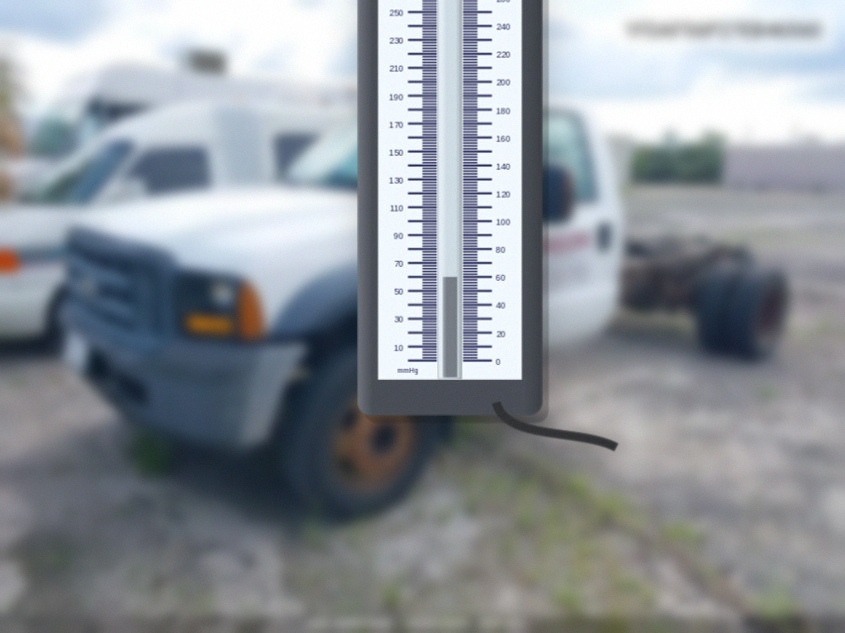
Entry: 60; mmHg
